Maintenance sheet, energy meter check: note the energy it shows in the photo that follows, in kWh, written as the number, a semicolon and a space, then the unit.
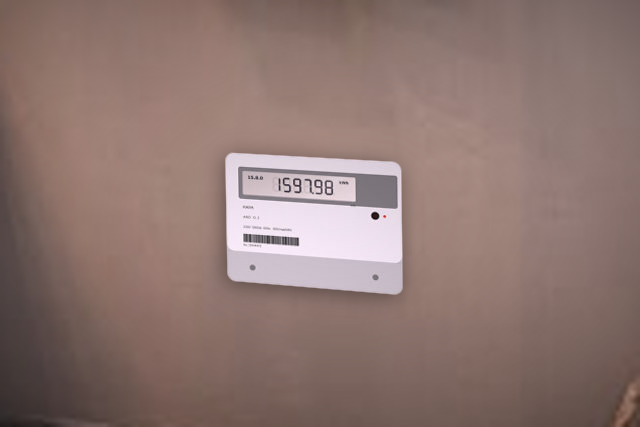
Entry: 1597.98; kWh
